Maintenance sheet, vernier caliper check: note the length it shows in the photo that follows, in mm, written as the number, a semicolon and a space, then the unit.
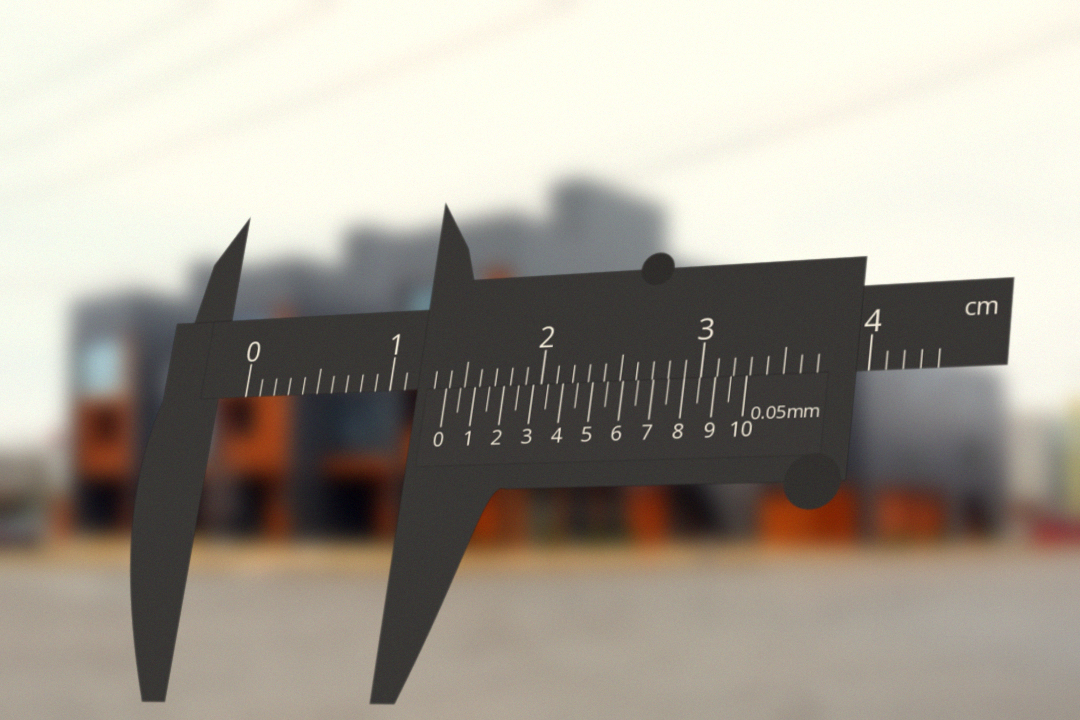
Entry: 13.8; mm
